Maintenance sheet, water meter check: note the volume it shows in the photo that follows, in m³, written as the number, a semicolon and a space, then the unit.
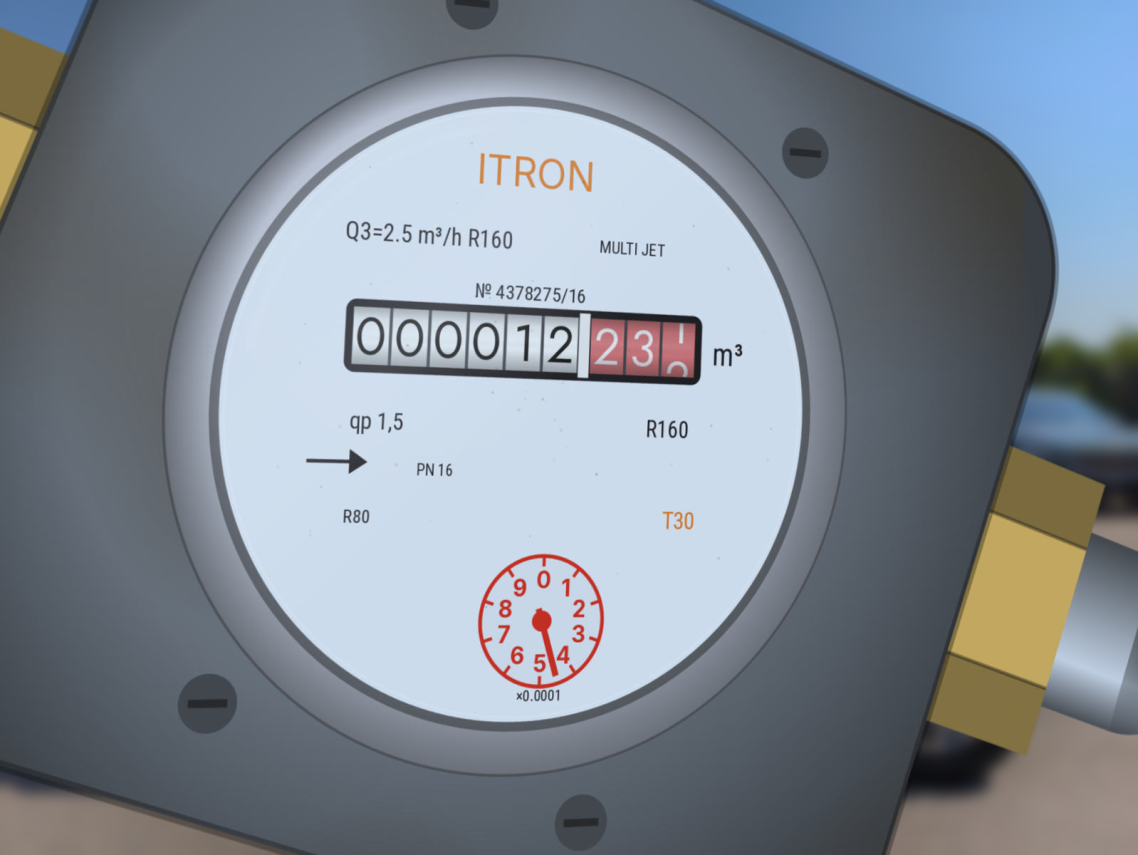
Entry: 12.2314; m³
